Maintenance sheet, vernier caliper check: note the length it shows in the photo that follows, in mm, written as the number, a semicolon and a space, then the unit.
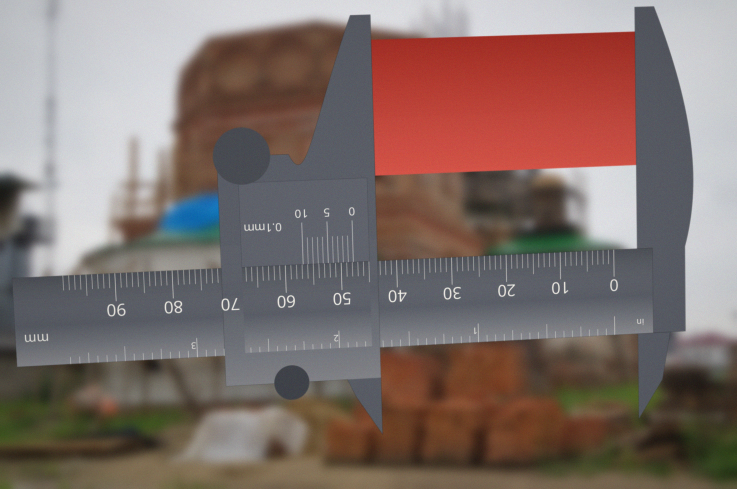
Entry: 47.8; mm
